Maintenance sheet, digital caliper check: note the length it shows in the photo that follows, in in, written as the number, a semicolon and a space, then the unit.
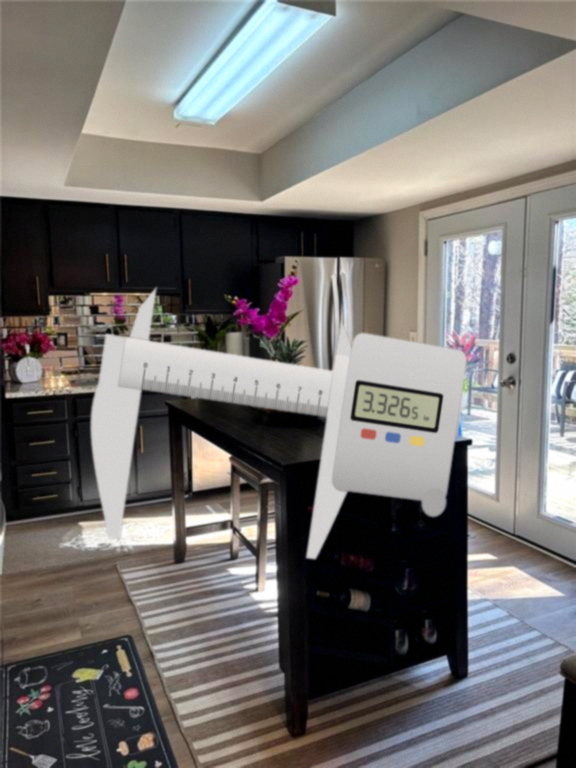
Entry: 3.3265; in
